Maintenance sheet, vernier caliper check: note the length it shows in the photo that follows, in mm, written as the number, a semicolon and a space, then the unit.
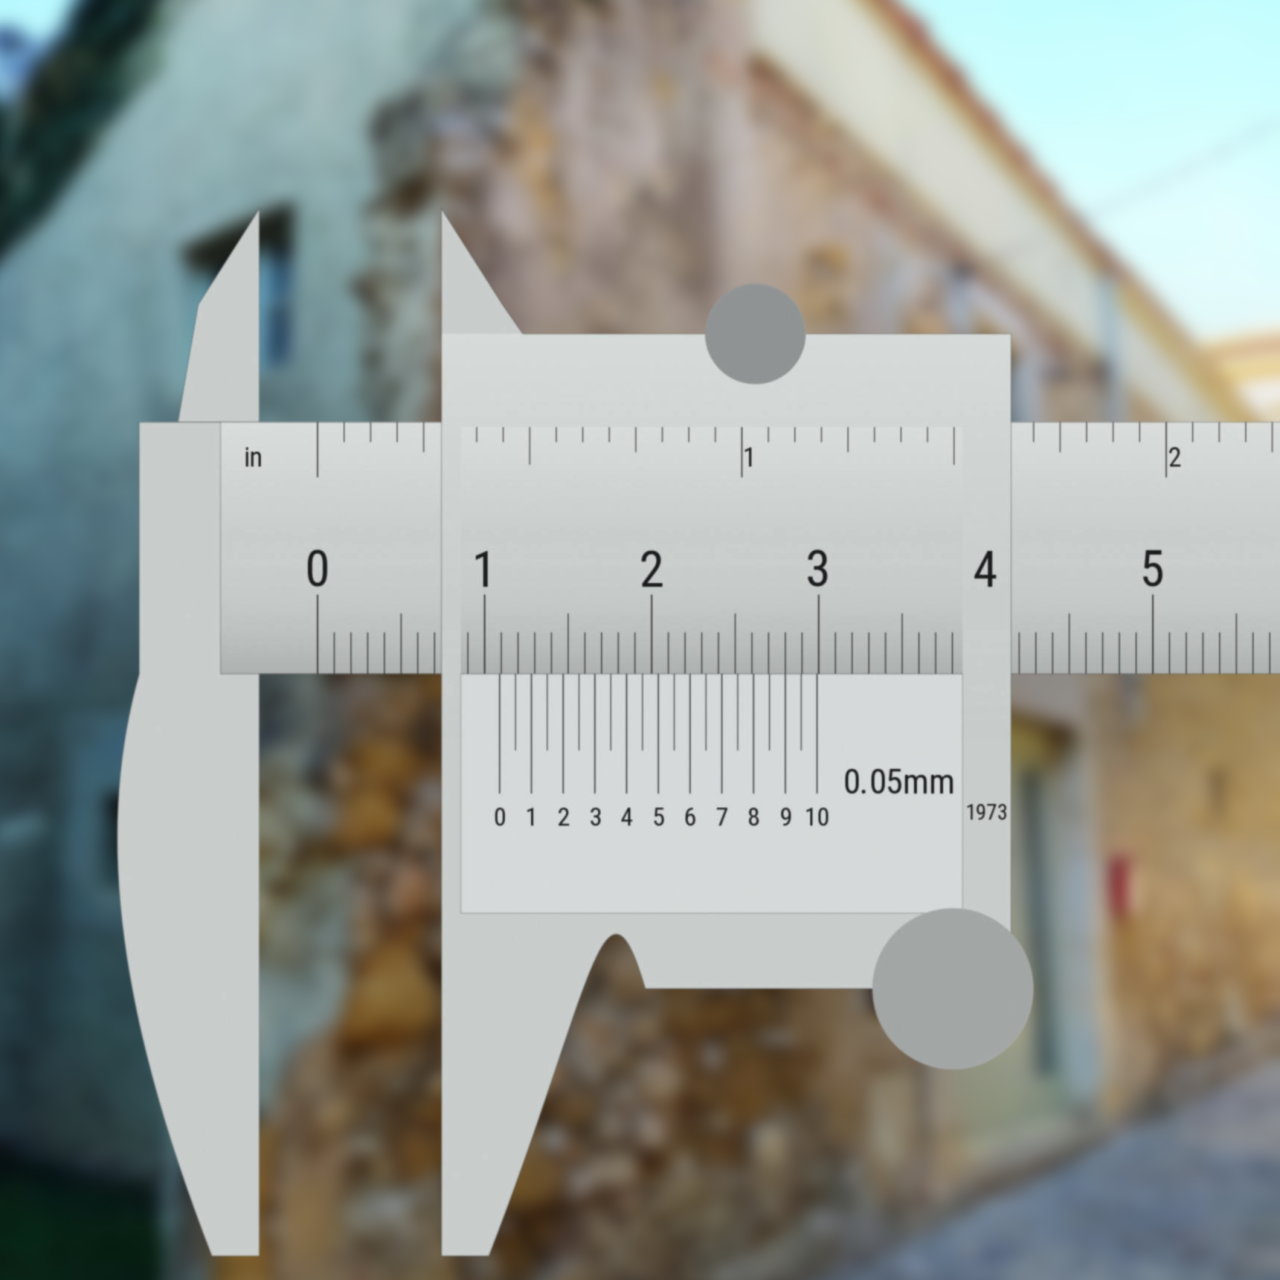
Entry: 10.9; mm
